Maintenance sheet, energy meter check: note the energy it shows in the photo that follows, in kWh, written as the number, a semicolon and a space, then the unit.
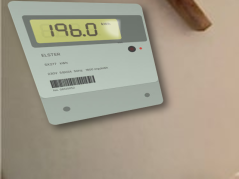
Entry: 196.0; kWh
